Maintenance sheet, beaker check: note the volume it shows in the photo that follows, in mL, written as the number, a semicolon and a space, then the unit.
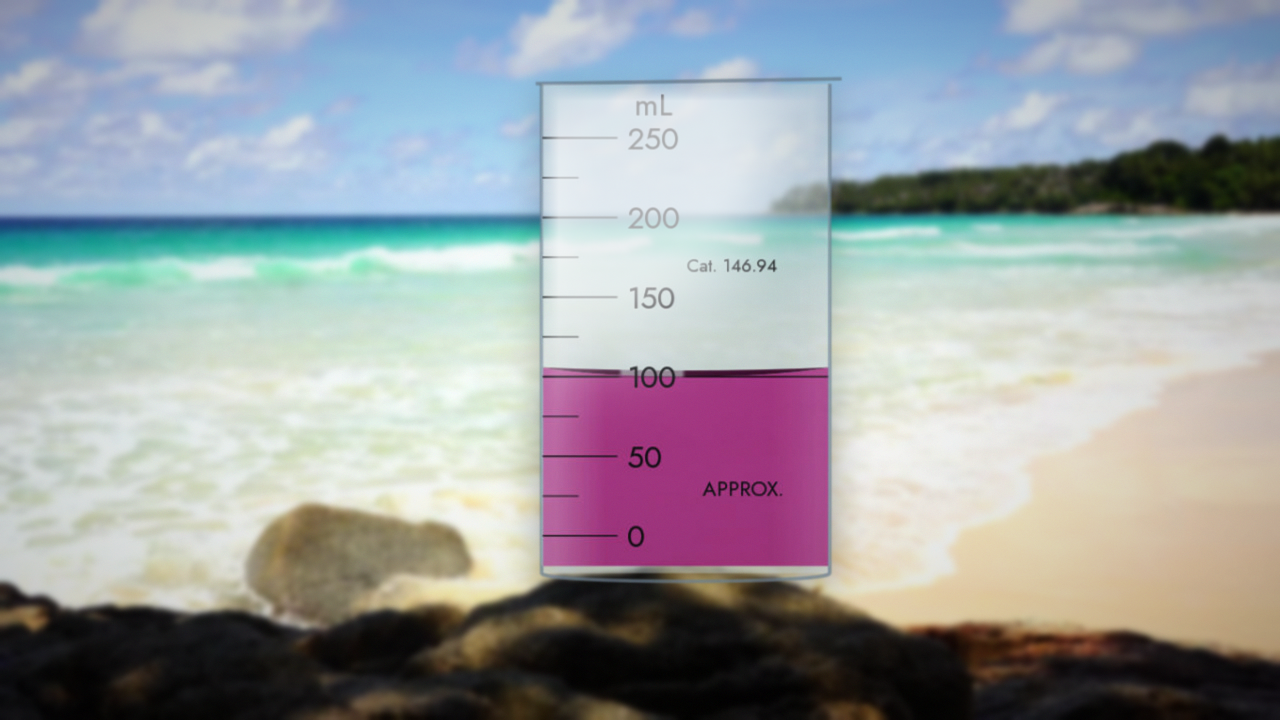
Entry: 100; mL
